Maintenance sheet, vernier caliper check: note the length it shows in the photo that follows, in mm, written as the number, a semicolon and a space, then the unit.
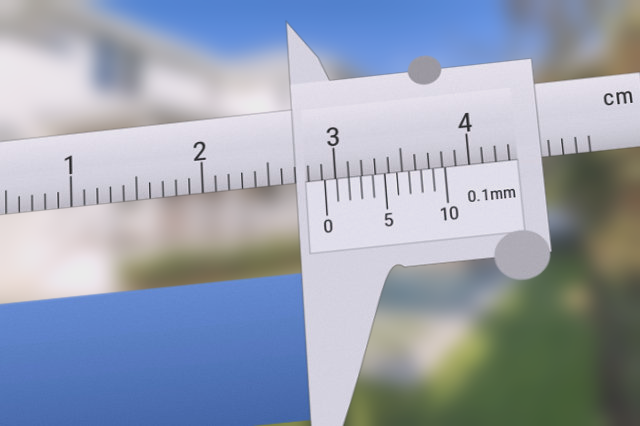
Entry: 29.2; mm
